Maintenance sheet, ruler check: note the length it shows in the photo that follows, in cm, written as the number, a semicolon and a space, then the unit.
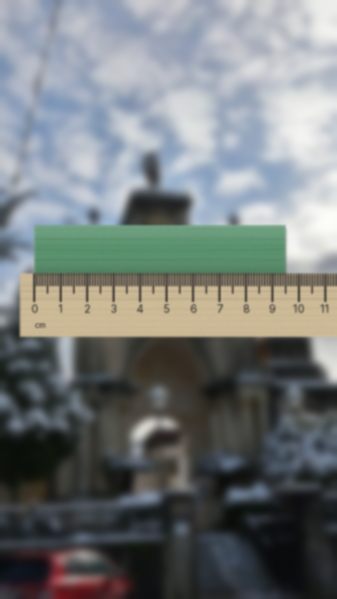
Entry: 9.5; cm
